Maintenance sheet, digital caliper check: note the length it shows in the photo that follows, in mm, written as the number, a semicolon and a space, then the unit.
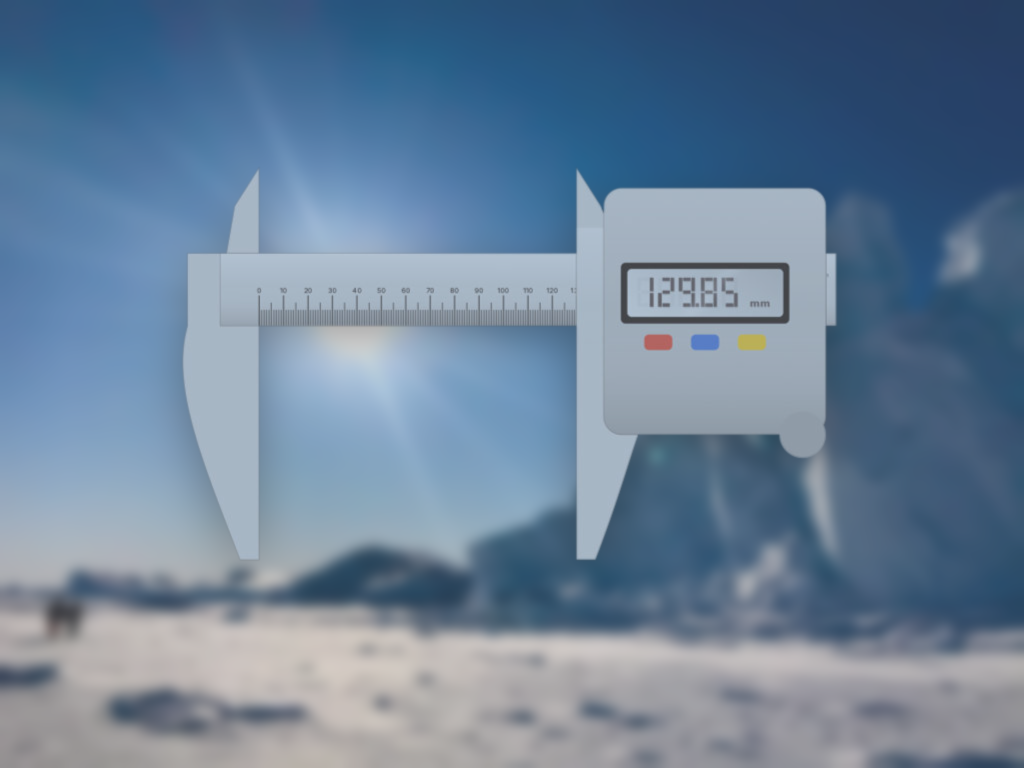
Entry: 129.85; mm
